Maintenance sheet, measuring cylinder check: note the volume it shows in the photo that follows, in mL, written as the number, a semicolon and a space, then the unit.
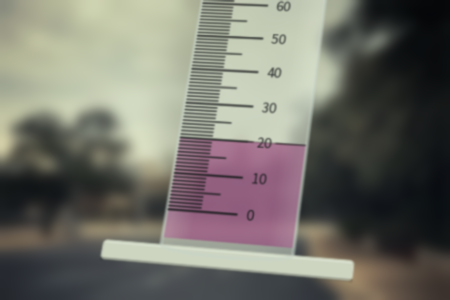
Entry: 20; mL
